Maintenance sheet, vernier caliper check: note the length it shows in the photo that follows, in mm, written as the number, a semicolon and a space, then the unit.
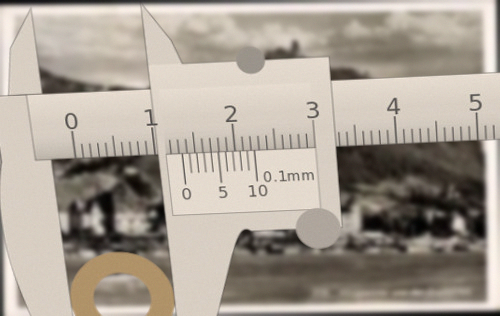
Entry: 13.4; mm
